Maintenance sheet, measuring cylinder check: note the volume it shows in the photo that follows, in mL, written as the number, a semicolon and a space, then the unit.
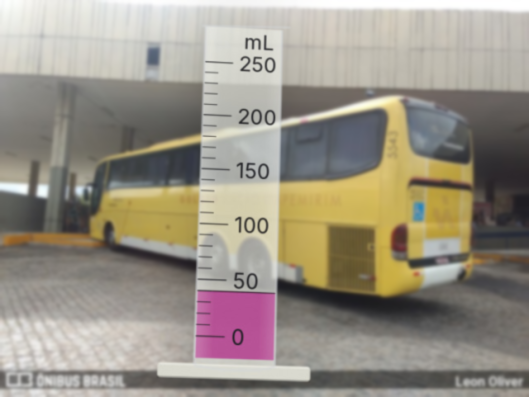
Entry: 40; mL
